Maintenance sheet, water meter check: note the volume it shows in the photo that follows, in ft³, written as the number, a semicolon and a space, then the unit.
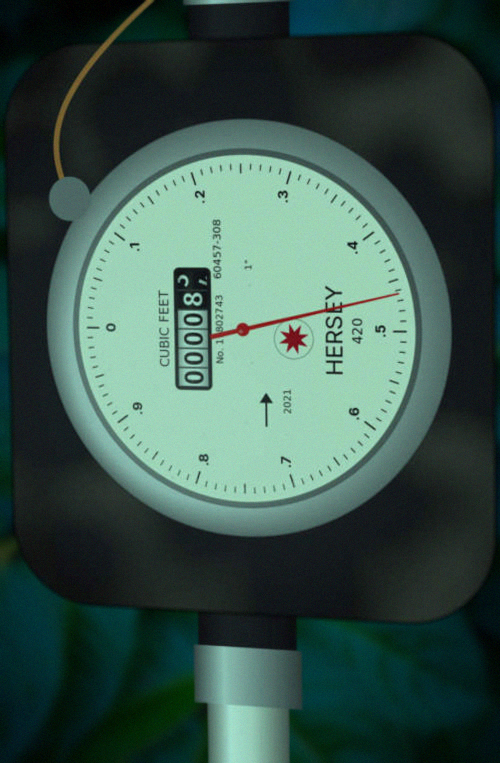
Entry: 83.46; ft³
